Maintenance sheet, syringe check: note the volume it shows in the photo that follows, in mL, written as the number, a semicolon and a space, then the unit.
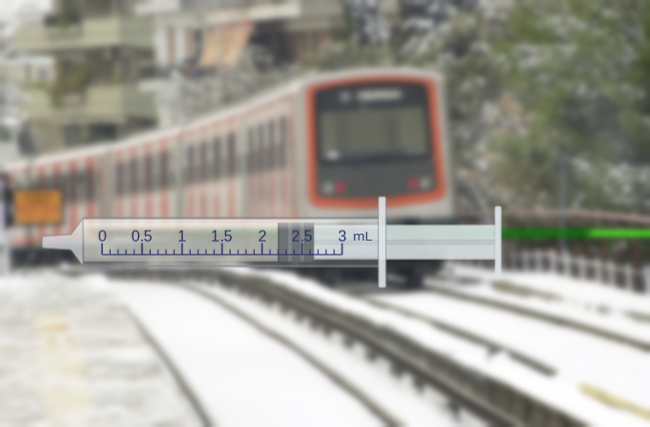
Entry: 2.2; mL
